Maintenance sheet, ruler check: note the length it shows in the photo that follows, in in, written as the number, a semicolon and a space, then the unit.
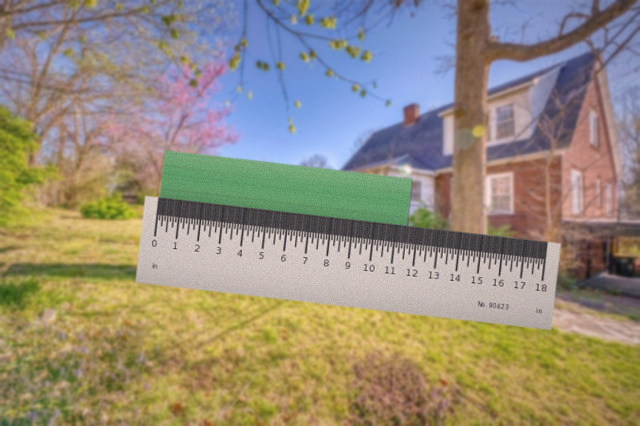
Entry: 11.5; in
